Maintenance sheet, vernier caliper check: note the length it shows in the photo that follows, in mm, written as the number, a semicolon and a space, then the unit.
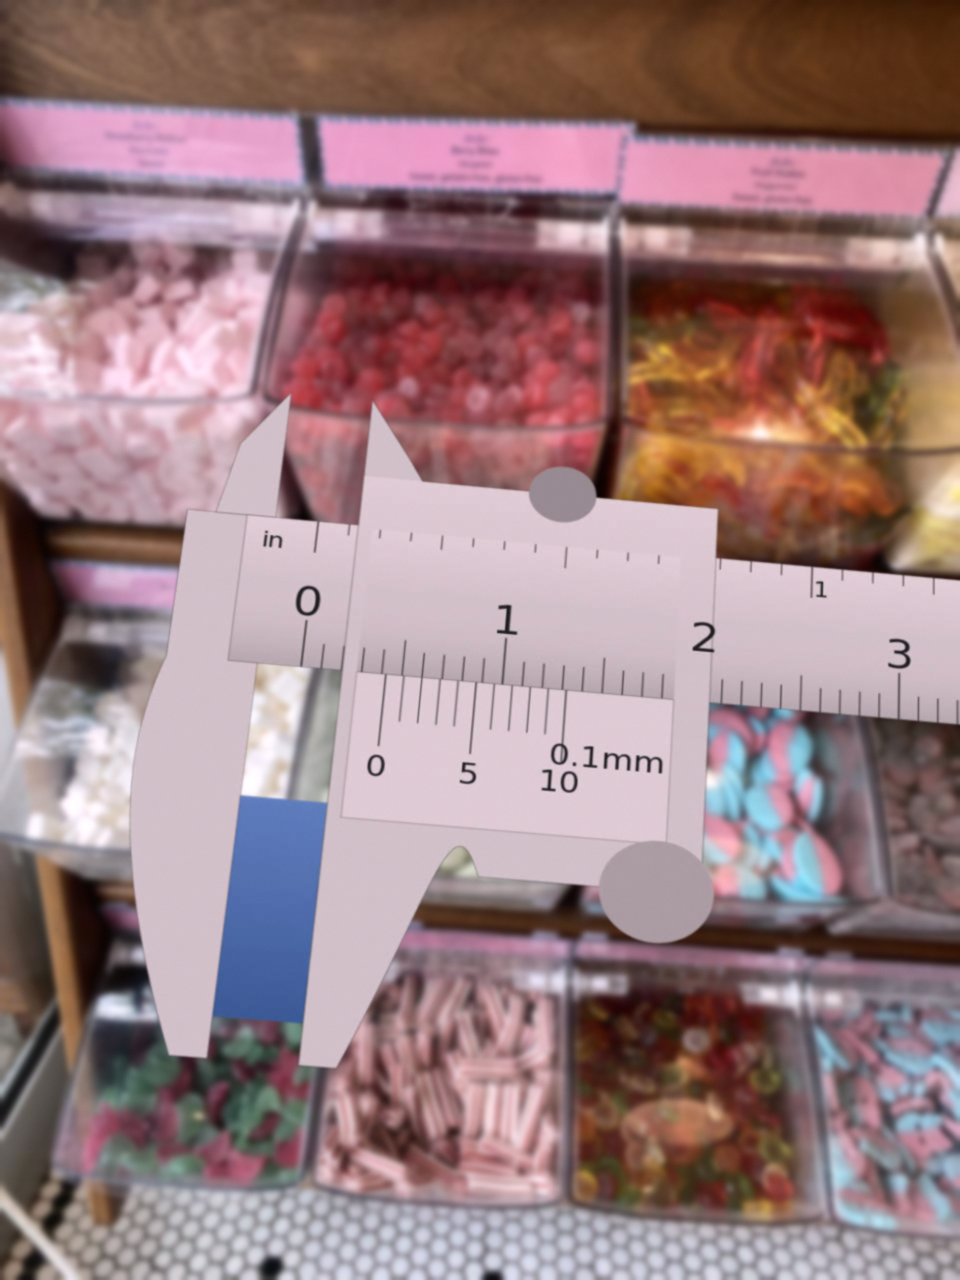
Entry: 4.2; mm
